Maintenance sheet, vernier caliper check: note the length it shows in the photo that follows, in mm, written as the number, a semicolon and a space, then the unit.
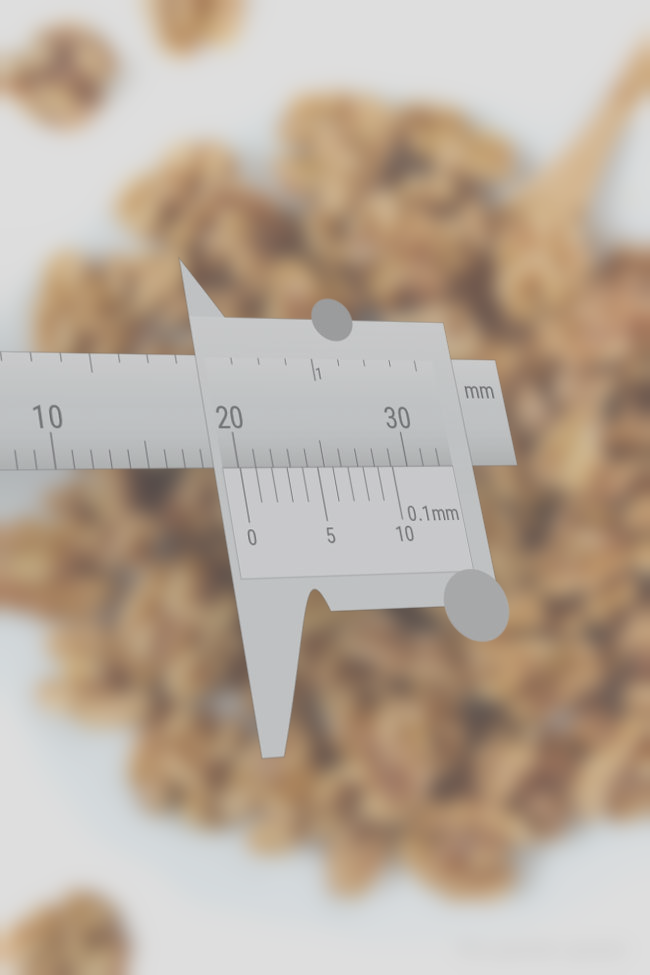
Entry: 20.1; mm
